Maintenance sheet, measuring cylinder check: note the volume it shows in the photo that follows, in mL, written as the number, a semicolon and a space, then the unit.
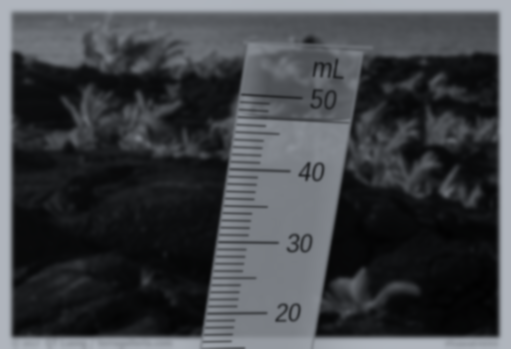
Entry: 47; mL
